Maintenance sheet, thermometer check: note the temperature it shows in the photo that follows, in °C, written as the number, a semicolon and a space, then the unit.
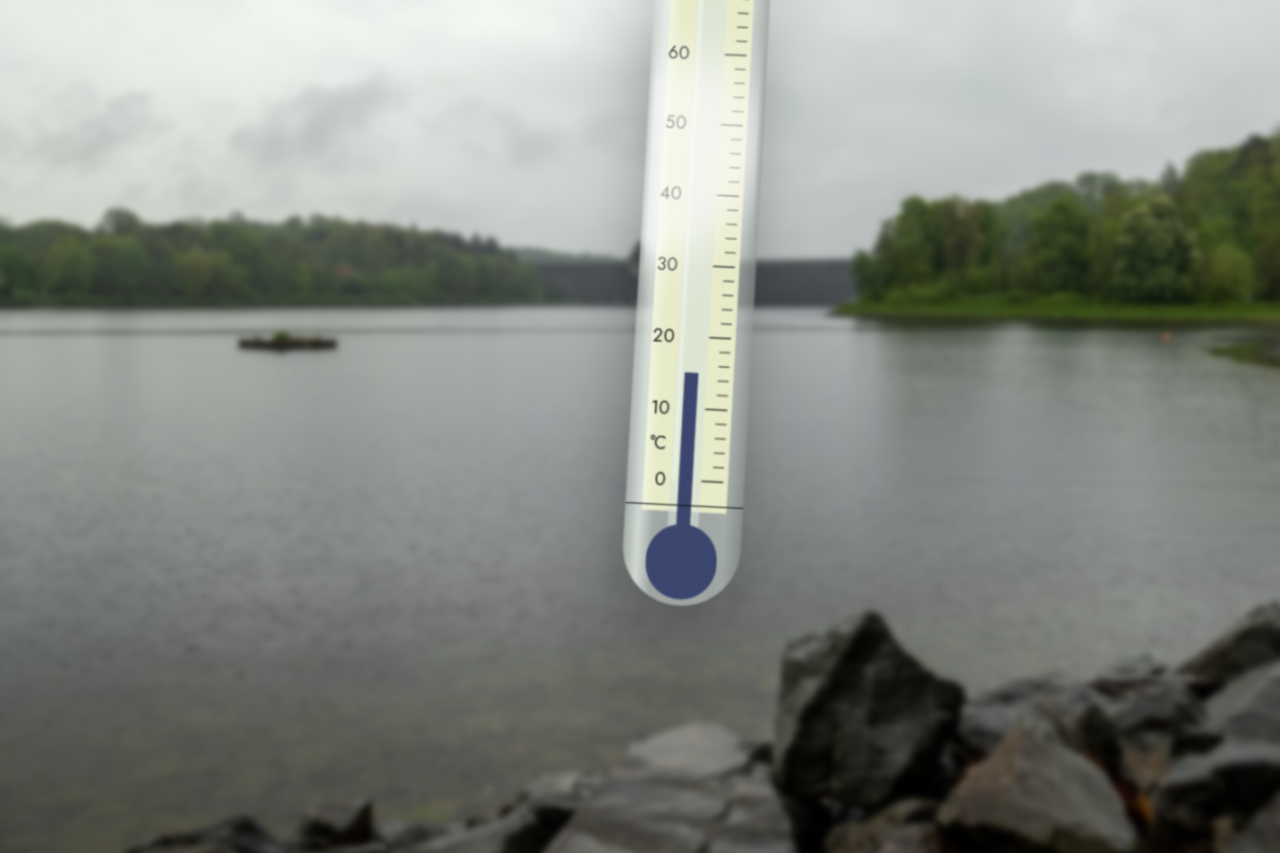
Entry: 15; °C
